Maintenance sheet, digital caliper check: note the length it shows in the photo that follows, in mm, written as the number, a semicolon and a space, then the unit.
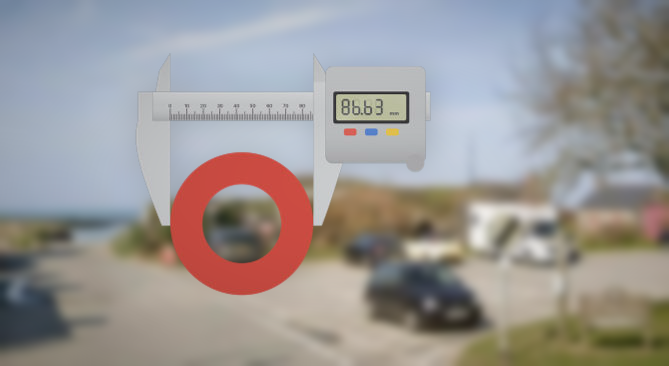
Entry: 86.63; mm
